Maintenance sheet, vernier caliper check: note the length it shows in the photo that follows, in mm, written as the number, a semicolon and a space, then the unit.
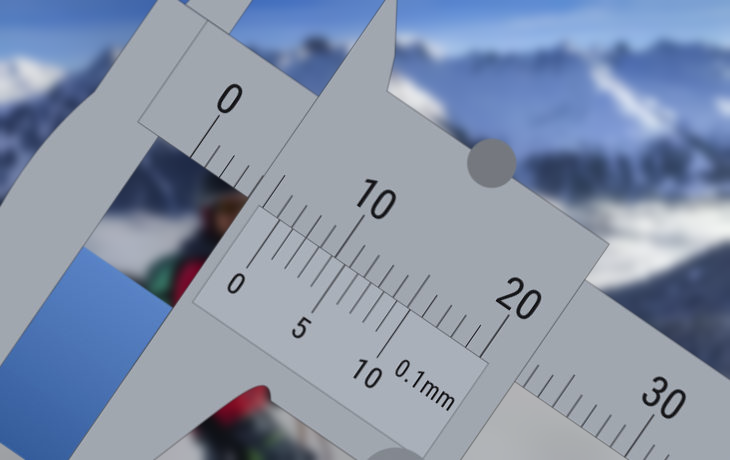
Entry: 6.2; mm
